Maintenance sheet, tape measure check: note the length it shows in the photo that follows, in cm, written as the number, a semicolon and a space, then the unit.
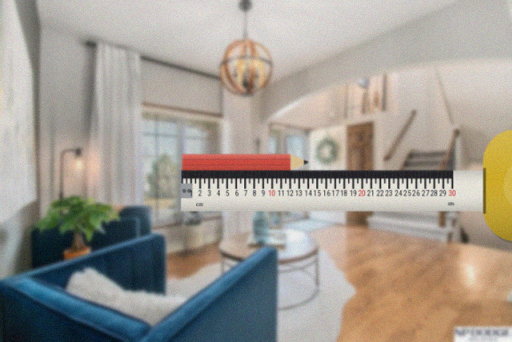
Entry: 14; cm
